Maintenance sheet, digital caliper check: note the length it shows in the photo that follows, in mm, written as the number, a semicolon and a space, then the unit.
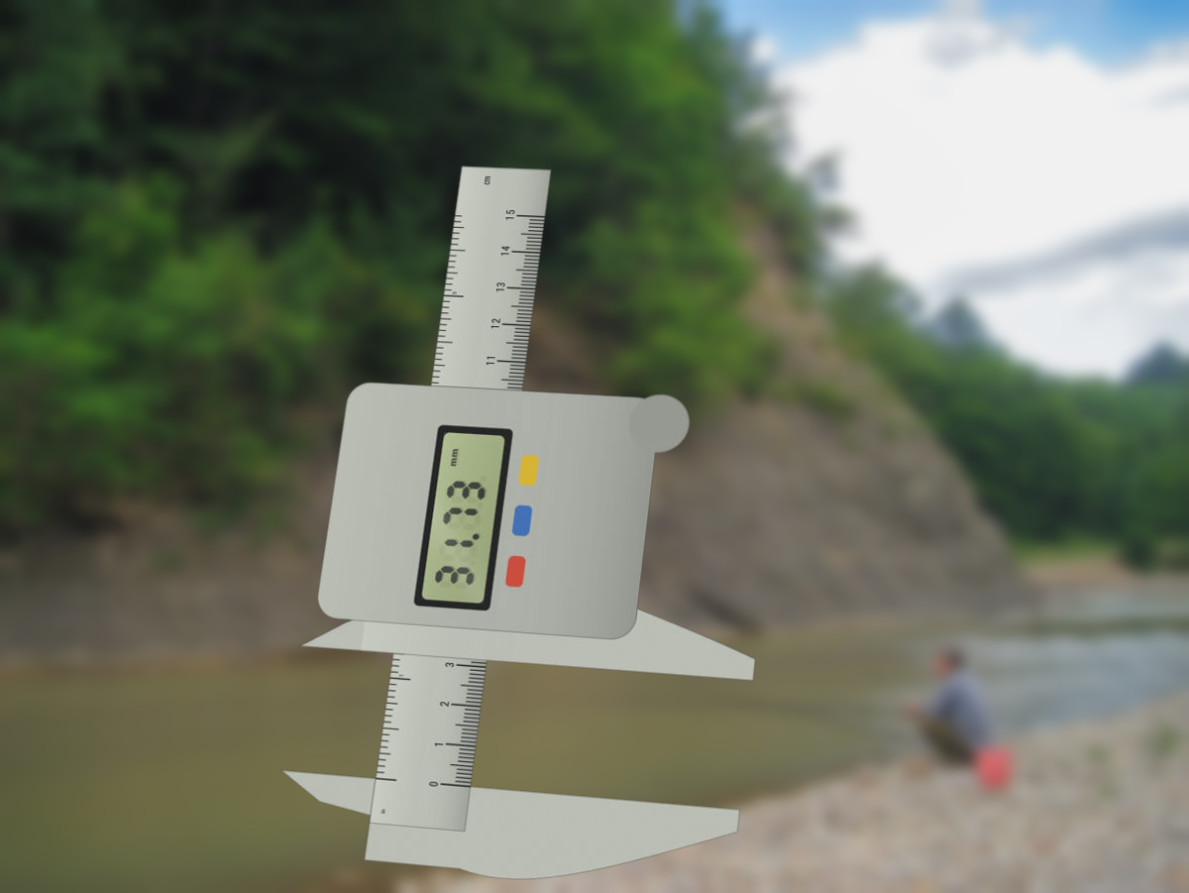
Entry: 31.73; mm
